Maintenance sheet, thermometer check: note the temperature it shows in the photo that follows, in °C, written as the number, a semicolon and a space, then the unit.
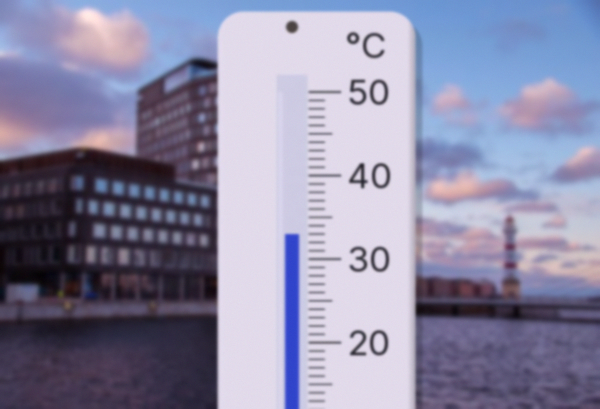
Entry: 33; °C
